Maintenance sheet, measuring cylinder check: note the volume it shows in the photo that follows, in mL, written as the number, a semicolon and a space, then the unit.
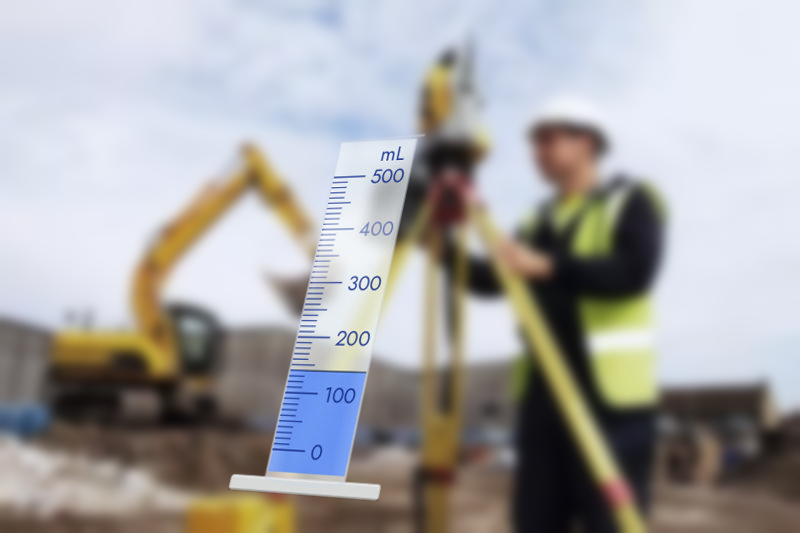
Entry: 140; mL
